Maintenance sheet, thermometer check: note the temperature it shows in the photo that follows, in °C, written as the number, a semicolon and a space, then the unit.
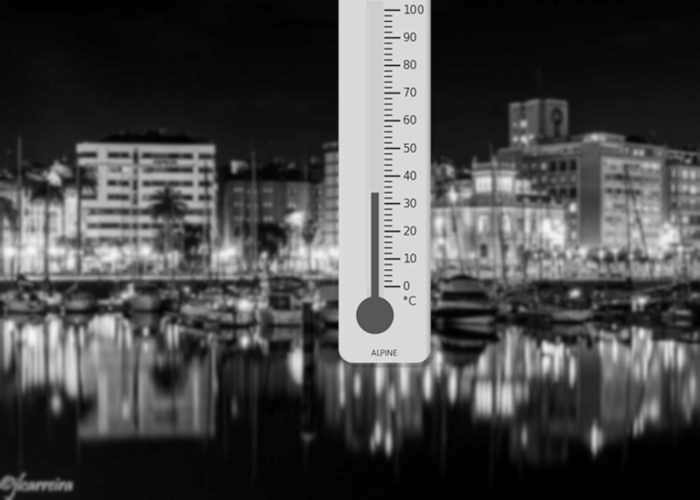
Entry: 34; °C
